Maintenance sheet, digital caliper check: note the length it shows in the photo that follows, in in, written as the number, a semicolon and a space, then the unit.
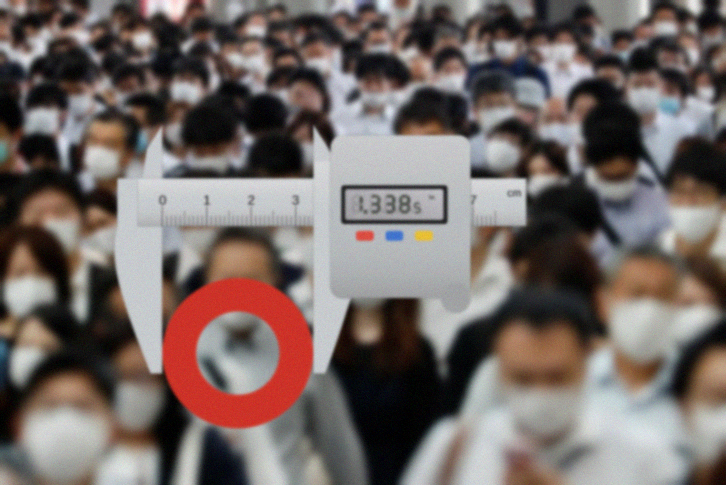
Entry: 1.3385; in
